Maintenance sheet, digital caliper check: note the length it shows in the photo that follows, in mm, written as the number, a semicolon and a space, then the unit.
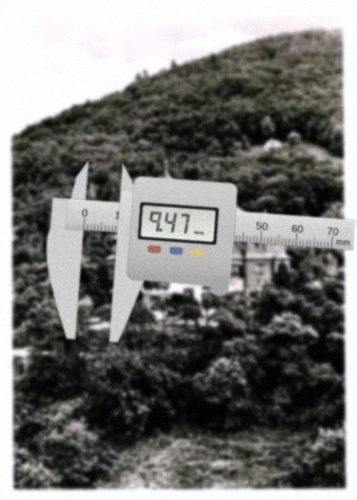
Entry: 9.47; mm
